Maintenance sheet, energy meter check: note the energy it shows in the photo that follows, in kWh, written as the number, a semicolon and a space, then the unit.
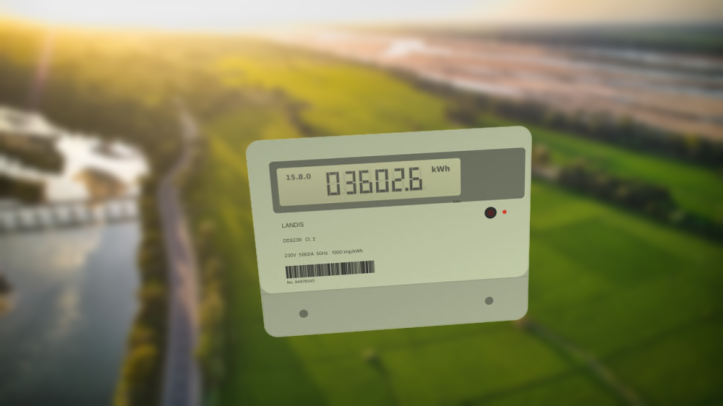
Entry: 3602.6; kWh
